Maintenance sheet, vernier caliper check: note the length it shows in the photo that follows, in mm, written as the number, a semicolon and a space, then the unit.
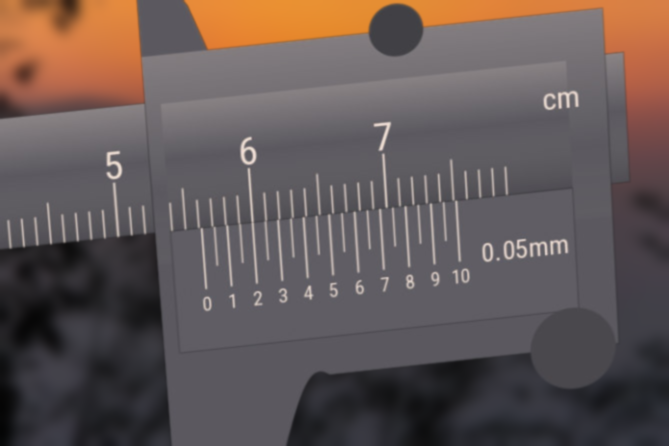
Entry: 56.2; mm
